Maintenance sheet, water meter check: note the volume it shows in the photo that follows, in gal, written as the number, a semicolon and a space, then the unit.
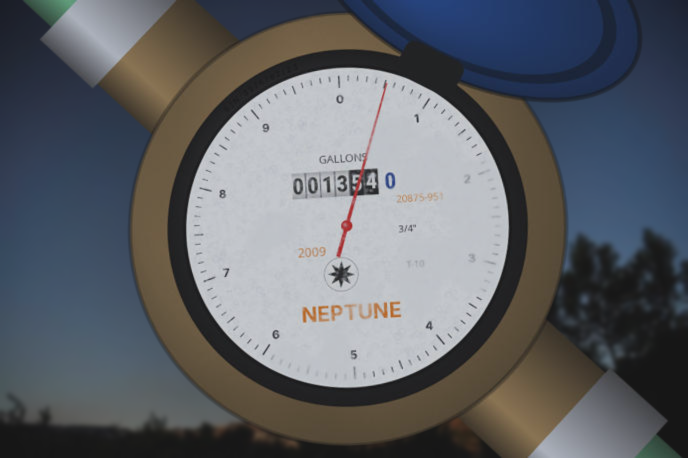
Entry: 13540.5; gal
